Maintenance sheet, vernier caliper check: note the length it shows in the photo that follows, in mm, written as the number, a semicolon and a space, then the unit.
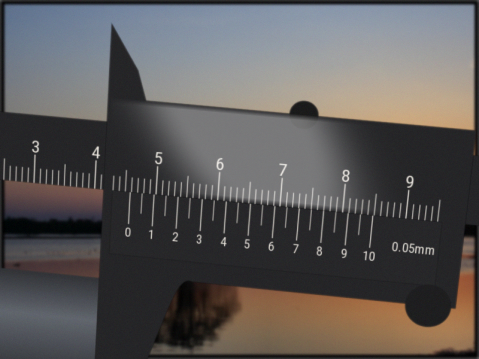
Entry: 45.8; mm
